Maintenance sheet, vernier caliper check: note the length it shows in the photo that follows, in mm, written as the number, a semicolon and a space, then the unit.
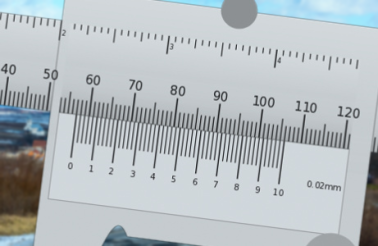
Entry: 57.0; mm
